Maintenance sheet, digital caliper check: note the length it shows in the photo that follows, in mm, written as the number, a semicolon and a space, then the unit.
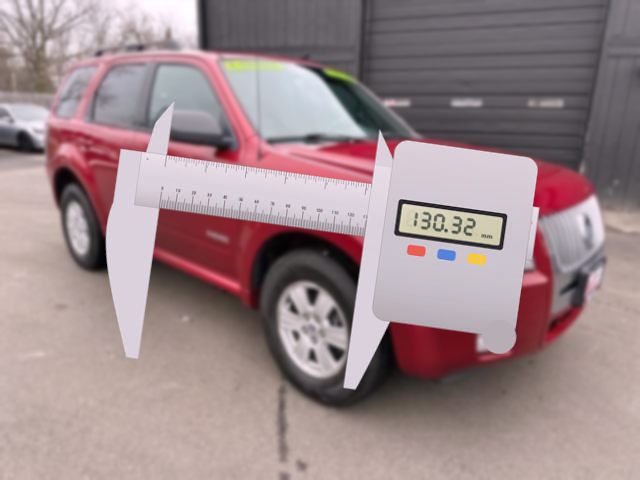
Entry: 130.32; mm
